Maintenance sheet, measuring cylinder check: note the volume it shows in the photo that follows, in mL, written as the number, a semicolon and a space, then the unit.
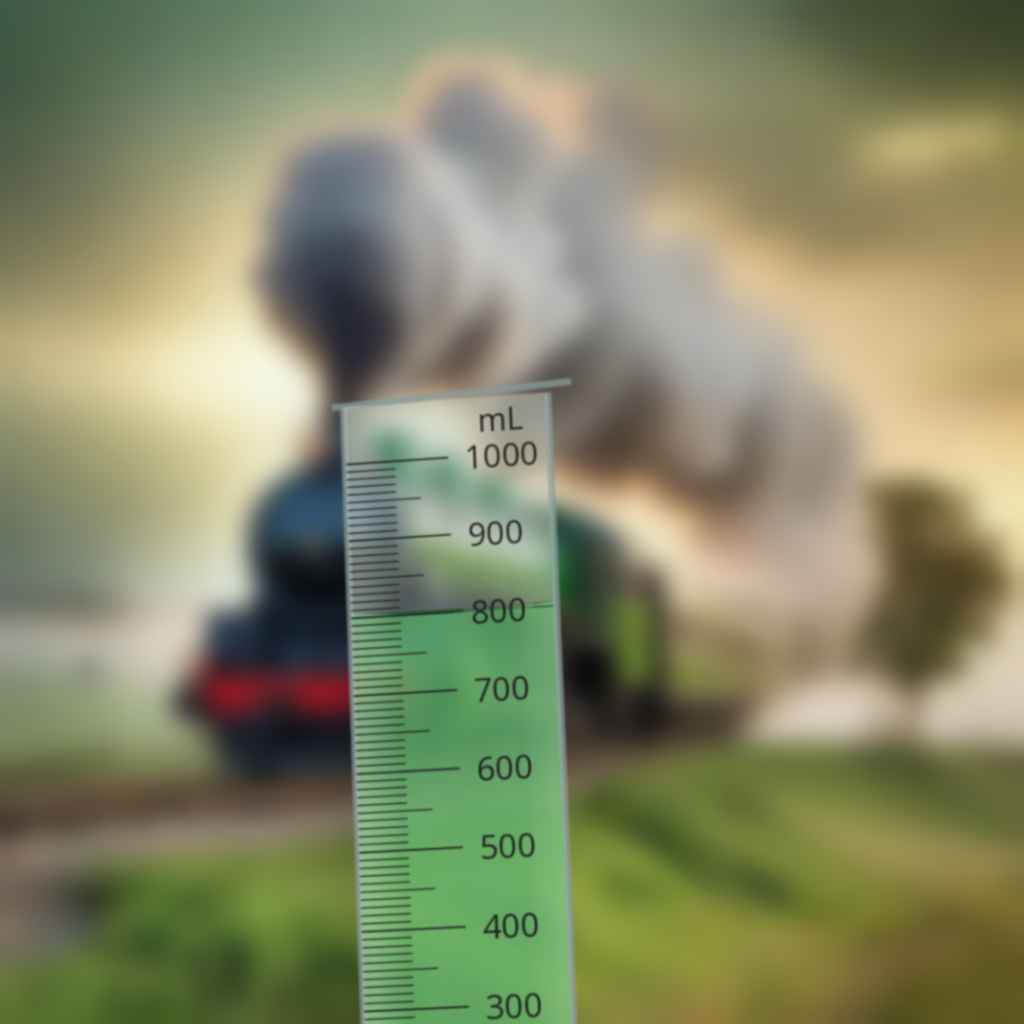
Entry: 800; mL
